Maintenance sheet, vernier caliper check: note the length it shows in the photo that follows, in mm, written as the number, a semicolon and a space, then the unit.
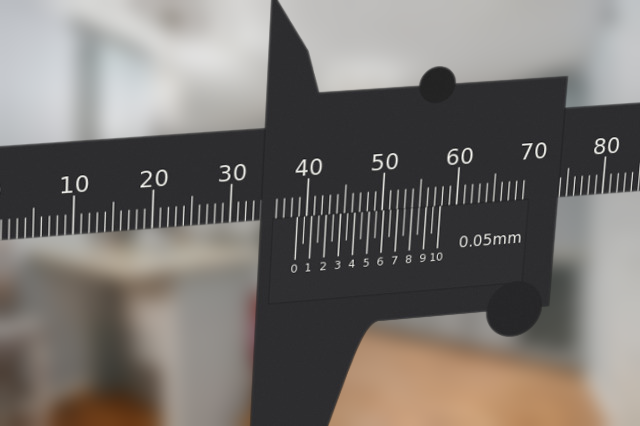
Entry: 38.8; mm
